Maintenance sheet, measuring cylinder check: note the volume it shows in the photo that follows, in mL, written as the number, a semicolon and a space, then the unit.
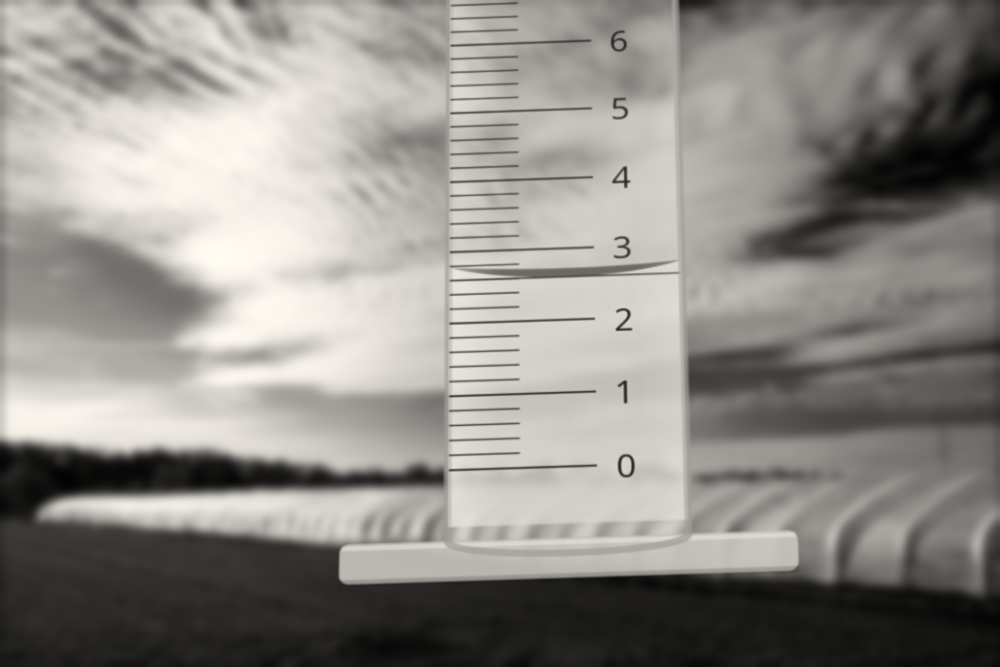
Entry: 2.6; mL
